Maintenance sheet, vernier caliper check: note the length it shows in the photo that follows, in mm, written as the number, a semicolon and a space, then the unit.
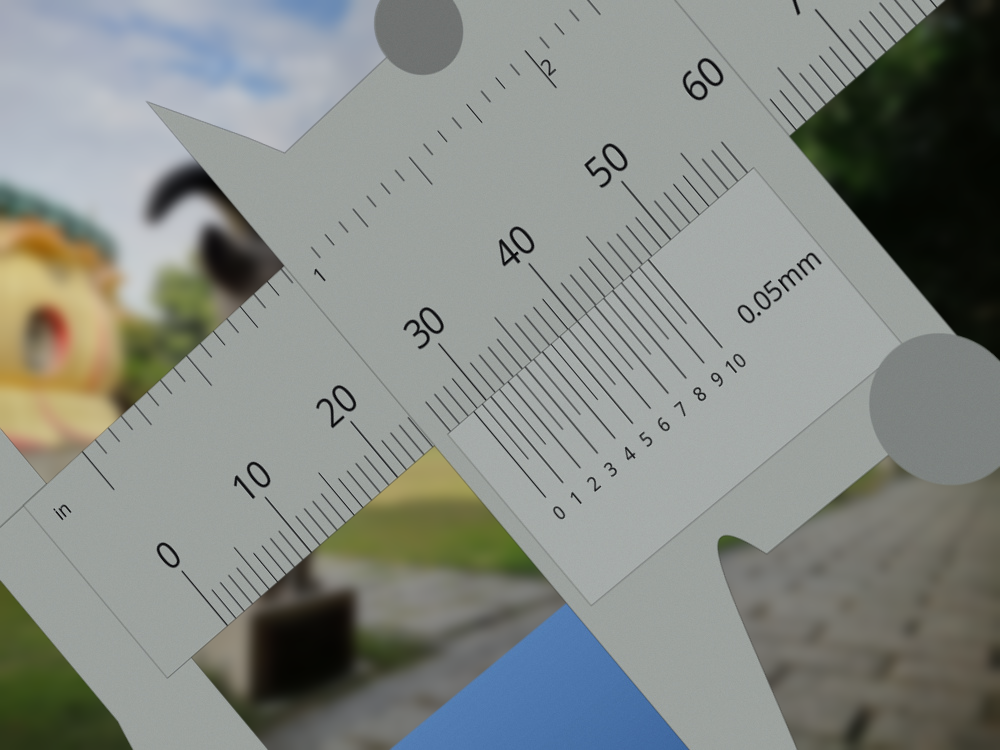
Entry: 28.6; mm
